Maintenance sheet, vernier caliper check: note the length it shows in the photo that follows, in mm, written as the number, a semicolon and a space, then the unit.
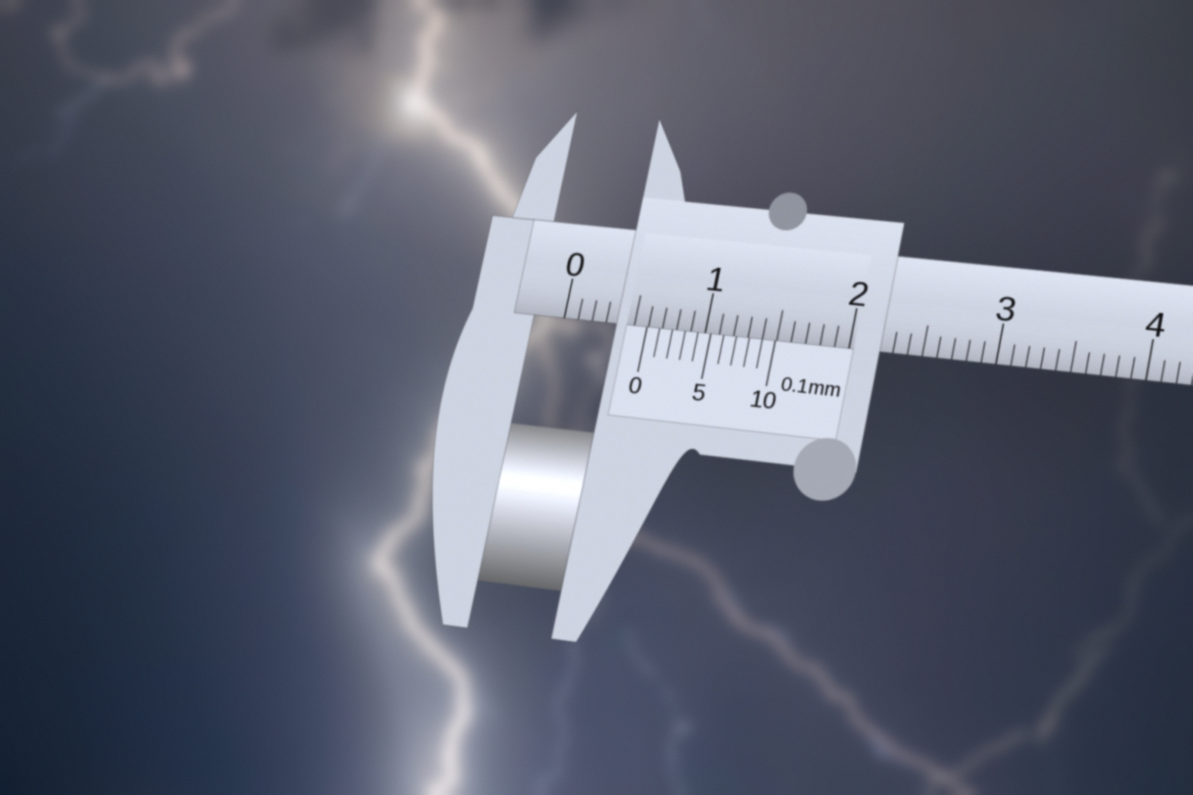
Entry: 5.9; mm
